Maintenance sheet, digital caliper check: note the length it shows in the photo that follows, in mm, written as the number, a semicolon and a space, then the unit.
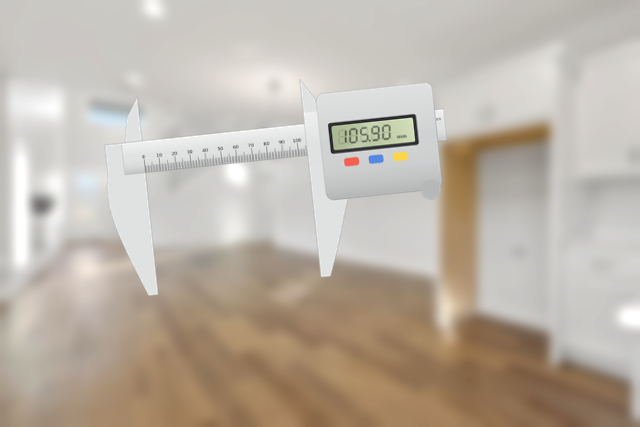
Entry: 105.90; mm
